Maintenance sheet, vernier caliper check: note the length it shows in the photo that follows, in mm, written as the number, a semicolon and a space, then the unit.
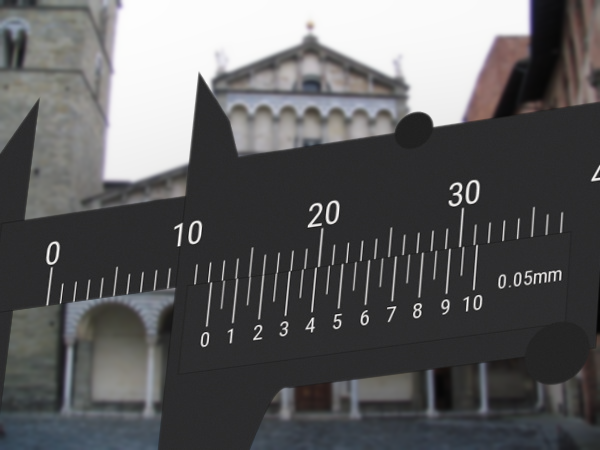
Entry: 12.2; mm
